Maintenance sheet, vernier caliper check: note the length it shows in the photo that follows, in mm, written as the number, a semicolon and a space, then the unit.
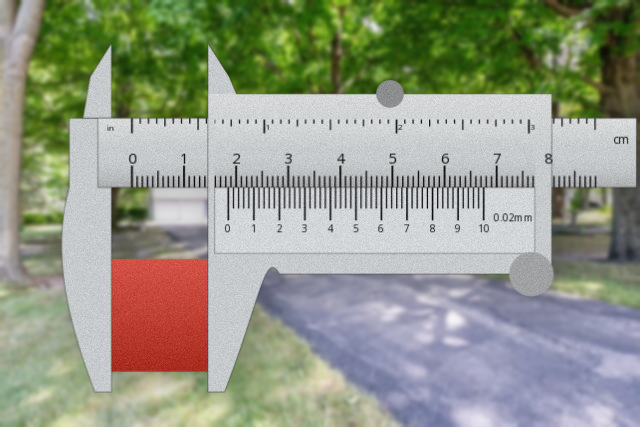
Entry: 18.5; mm
